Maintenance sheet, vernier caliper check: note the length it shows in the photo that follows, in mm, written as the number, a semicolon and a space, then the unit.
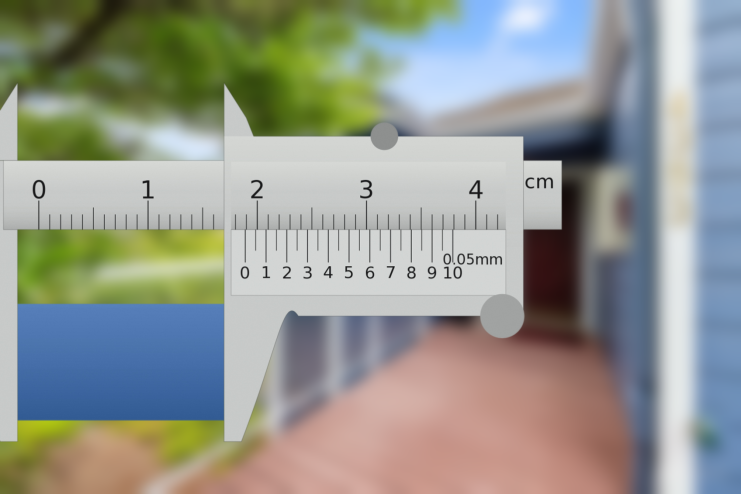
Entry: 18.9; mm
